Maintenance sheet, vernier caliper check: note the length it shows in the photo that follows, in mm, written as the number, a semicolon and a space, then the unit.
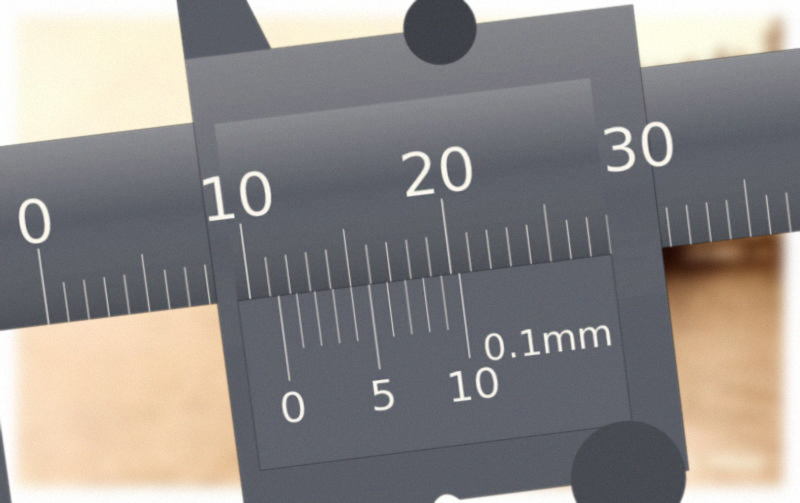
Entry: 11.4; mm
